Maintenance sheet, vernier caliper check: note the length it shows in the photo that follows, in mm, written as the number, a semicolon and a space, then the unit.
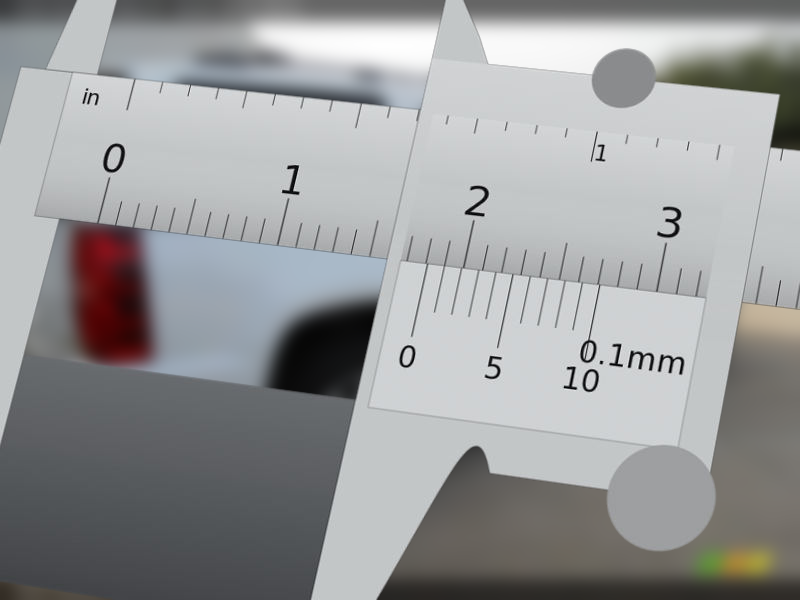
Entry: 18.1; mm
